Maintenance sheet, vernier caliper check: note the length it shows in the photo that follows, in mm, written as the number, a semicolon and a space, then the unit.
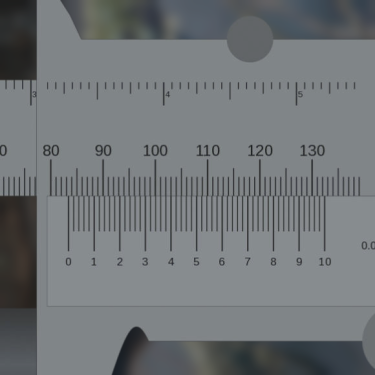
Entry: 83.4; mm
